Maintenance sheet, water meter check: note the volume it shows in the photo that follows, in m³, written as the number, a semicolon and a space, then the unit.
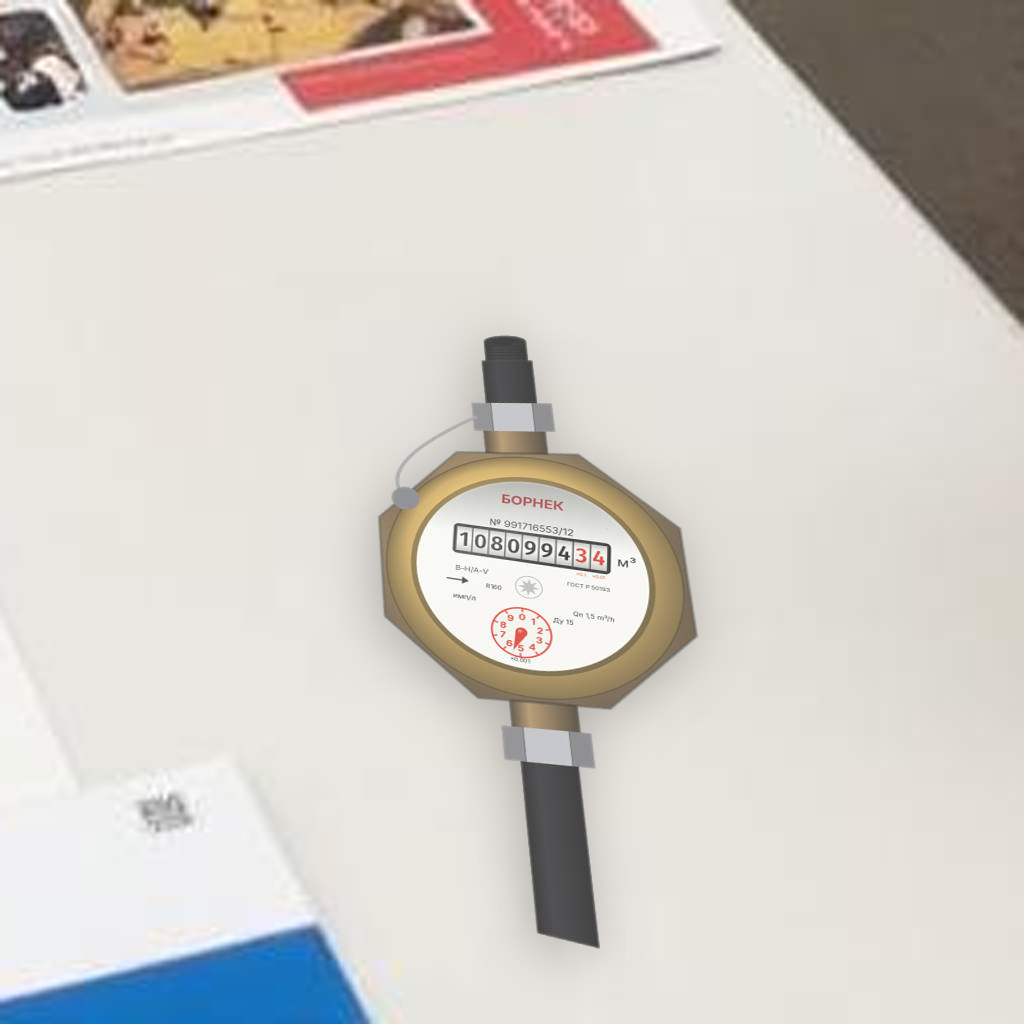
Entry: 1080994.345; m³
